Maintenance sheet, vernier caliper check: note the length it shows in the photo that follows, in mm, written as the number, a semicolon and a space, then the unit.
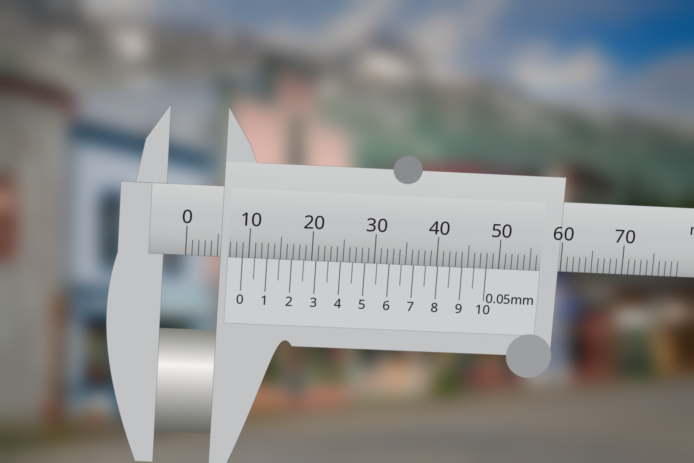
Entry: 9.0; mm
